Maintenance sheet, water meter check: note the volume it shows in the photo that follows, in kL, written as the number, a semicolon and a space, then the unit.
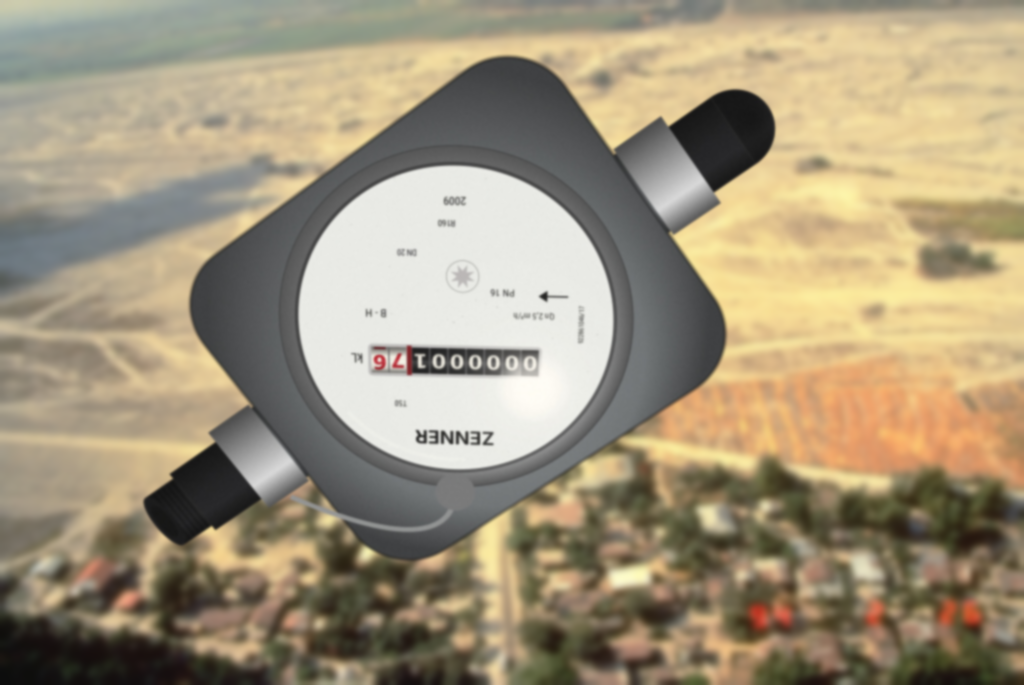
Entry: 1.76; kL
